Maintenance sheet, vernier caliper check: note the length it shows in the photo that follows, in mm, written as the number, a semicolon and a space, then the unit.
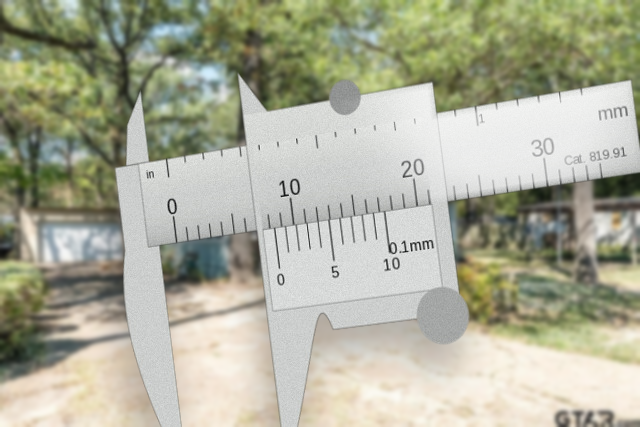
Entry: 8.4; mm
